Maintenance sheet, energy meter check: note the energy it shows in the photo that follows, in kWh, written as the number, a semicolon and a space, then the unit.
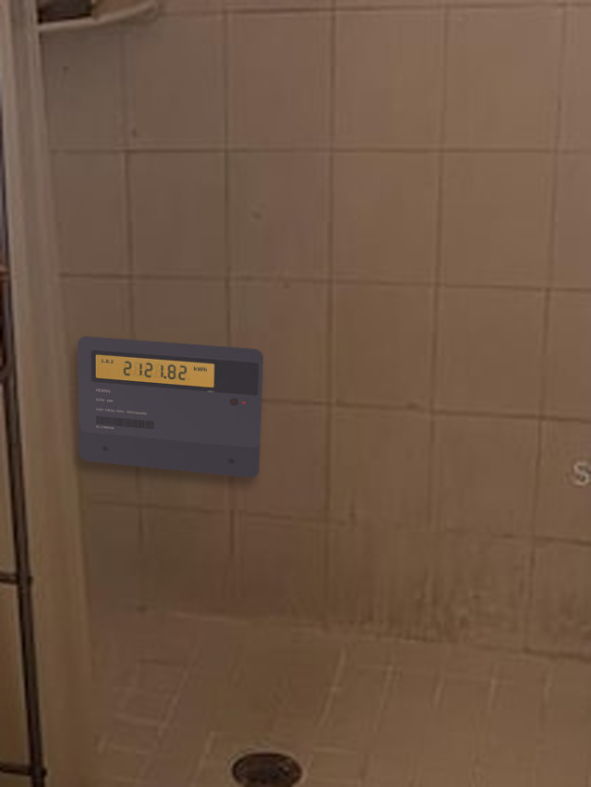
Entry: 2121.82; kWh
